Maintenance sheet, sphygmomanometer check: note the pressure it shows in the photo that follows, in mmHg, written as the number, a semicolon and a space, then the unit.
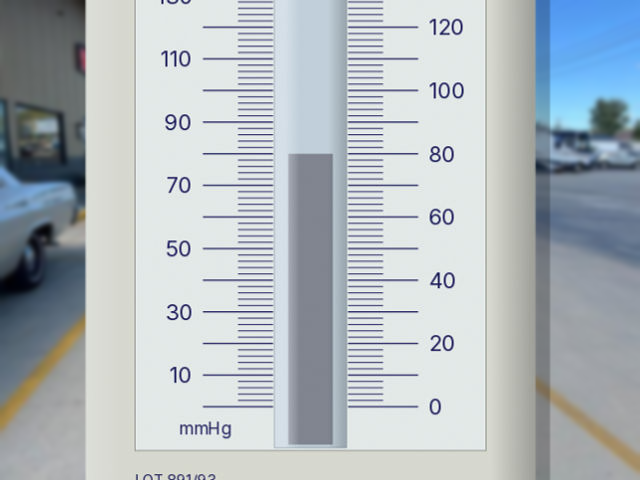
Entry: 80; mmHg
